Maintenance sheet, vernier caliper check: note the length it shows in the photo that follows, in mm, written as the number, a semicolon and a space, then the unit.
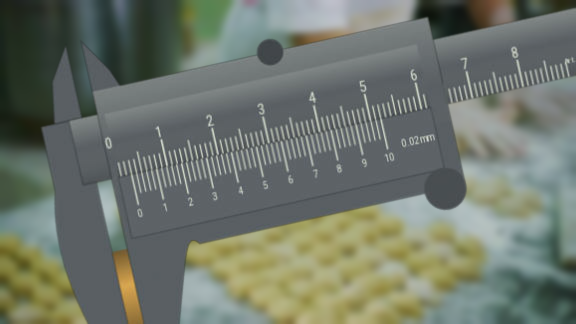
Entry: 3.0; mm
